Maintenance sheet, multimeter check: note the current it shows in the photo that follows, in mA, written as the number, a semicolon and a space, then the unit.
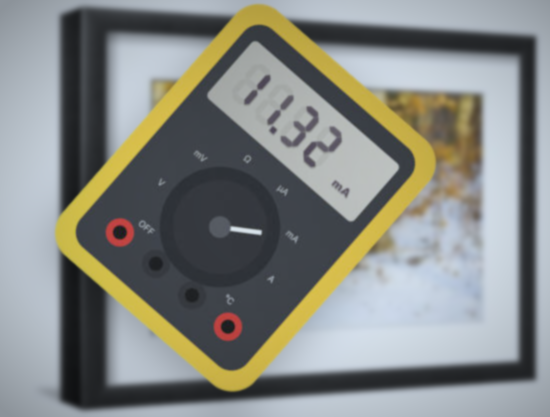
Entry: 11.32; mA
